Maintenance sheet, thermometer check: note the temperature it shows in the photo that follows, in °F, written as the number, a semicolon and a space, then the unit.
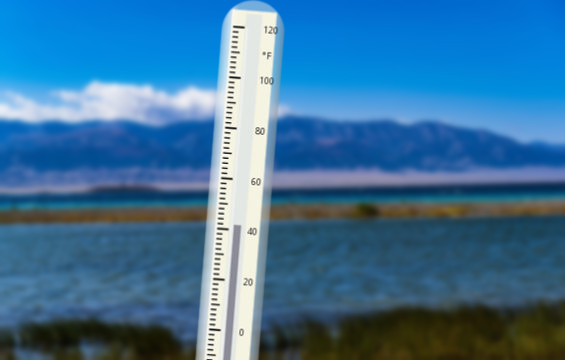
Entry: 42; °F
